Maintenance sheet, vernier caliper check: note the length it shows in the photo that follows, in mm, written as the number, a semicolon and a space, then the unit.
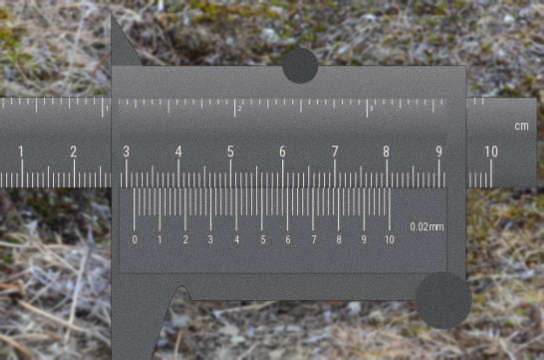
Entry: 31.5; mm
